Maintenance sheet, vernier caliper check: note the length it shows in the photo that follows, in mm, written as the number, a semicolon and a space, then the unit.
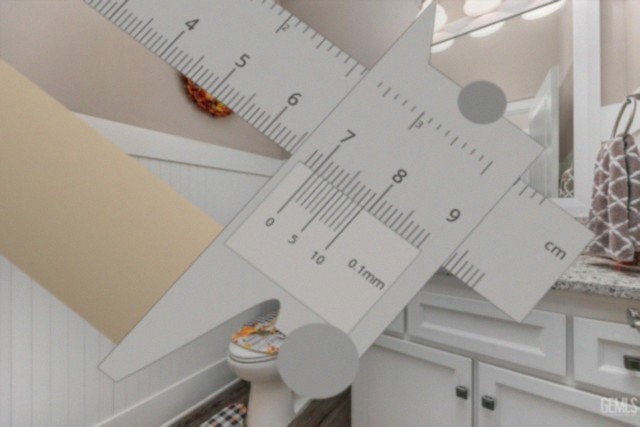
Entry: 70.0; mm
